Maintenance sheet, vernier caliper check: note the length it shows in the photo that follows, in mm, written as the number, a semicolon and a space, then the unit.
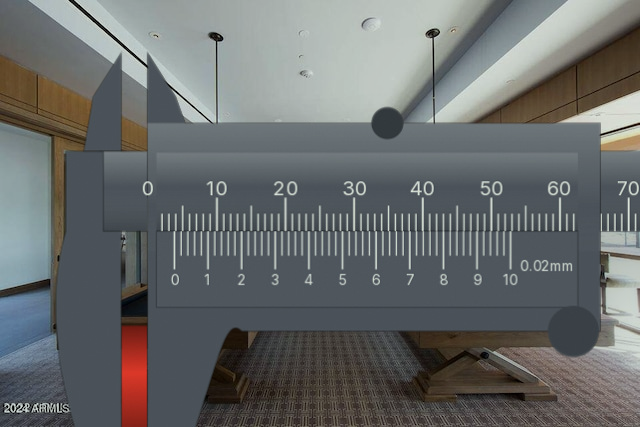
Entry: 3.8; mm
